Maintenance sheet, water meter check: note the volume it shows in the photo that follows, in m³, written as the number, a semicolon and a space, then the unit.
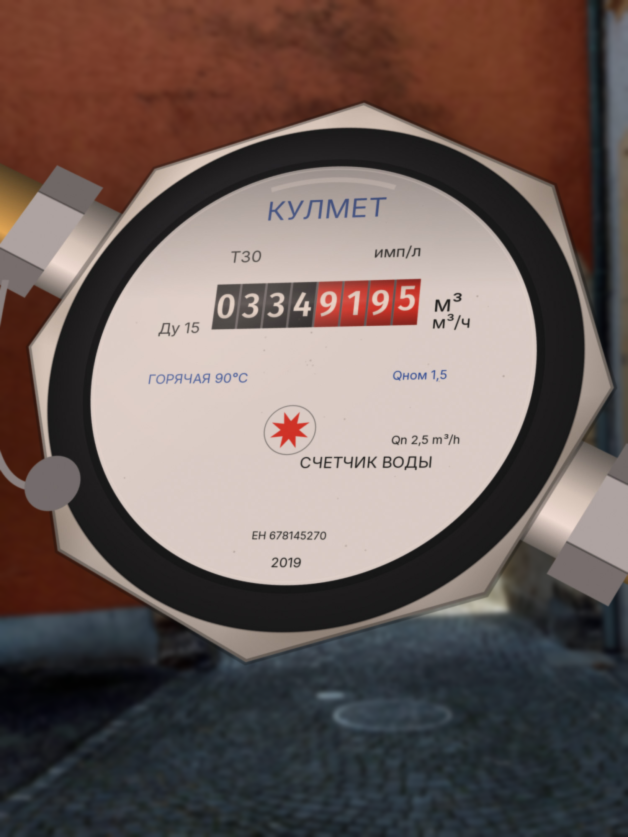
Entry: 334.9195; m³
